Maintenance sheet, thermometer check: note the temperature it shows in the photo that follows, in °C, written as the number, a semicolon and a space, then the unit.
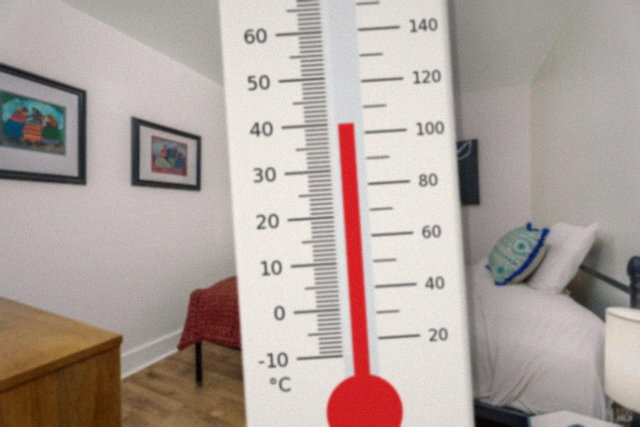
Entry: 40; °C
